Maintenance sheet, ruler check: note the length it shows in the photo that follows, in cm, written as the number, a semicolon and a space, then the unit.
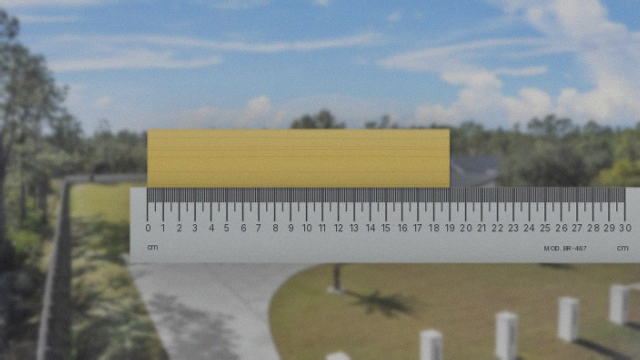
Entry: 19; cm
